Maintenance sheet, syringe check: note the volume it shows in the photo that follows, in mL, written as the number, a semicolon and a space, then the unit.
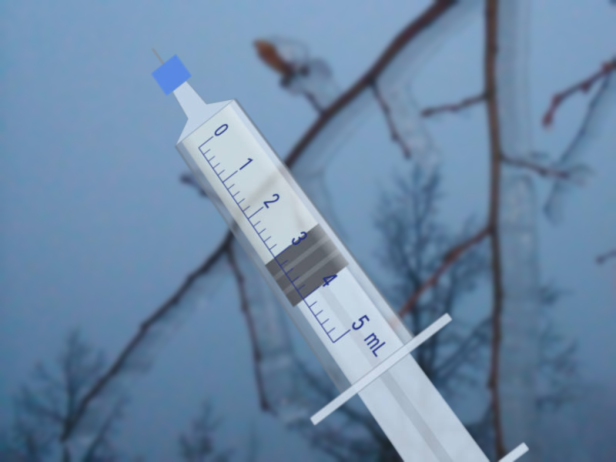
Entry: 3; mL
